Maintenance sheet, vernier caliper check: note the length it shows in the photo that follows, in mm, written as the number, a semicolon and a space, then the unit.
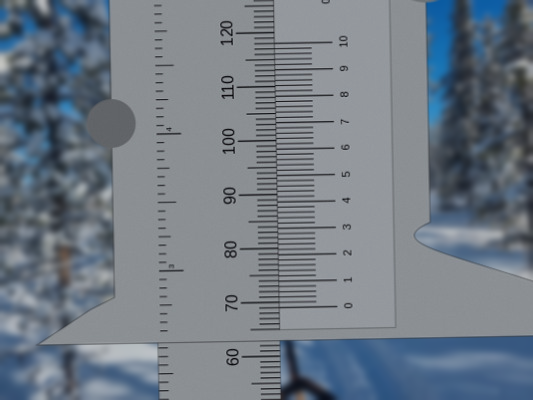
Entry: 69.0; mm
